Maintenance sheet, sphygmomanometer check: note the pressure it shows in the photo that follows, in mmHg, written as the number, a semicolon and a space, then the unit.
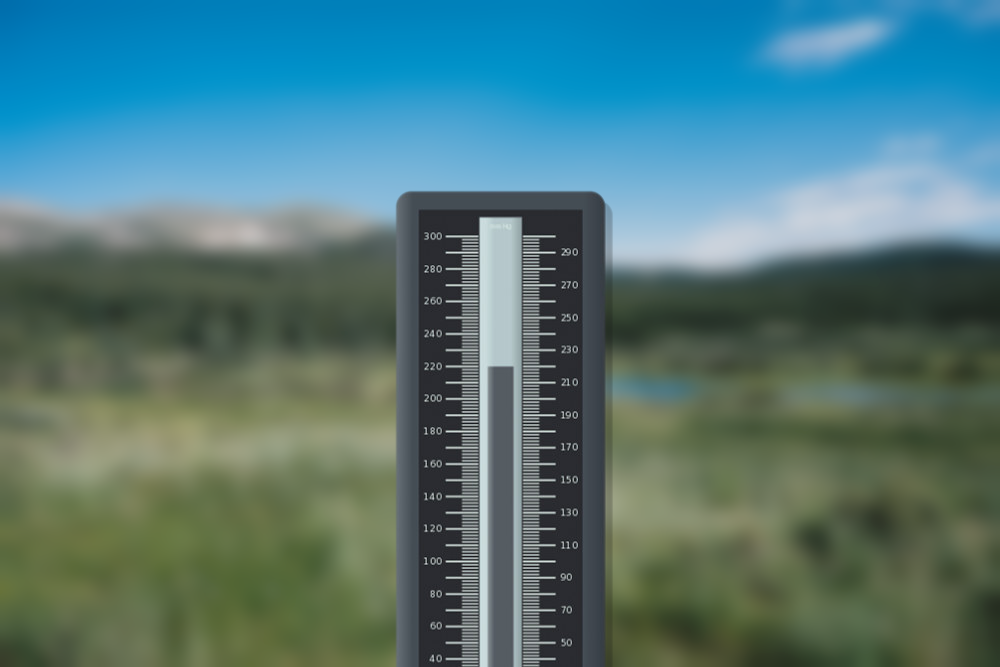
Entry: 220; mmHg
